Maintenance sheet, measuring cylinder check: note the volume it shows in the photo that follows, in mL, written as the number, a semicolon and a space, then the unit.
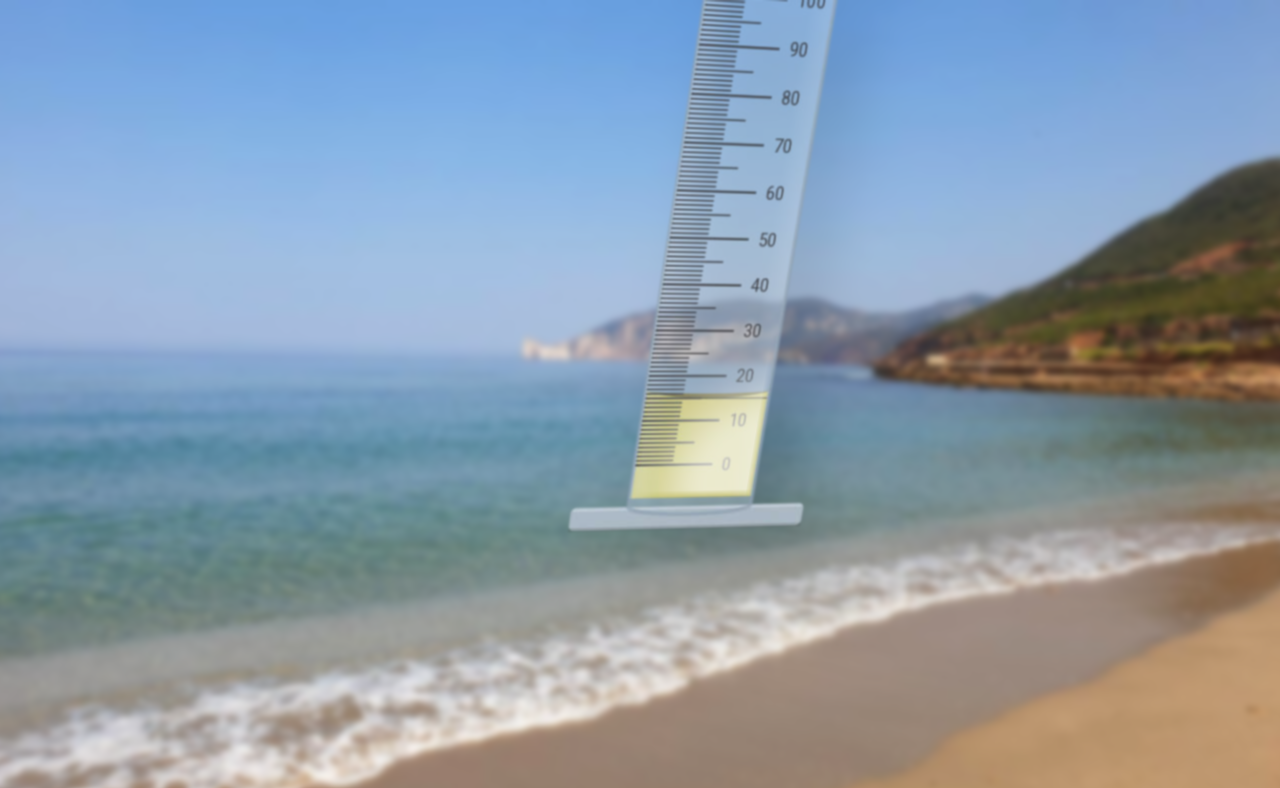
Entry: 15; mL
